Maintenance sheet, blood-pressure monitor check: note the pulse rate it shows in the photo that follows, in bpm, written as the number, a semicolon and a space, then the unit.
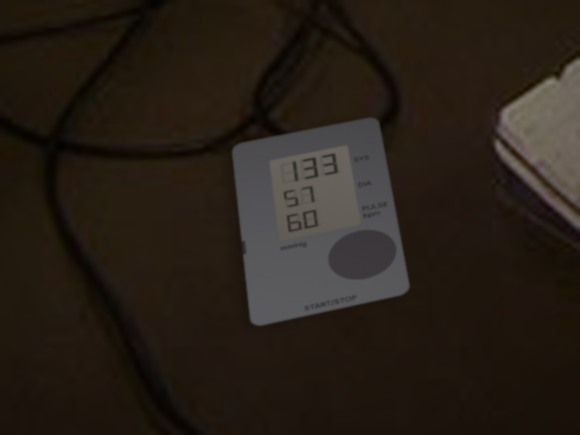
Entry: 60; bpm
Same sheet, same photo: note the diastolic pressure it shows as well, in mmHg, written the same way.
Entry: 57; mmHg
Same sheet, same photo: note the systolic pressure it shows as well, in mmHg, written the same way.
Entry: 133; mmHg
